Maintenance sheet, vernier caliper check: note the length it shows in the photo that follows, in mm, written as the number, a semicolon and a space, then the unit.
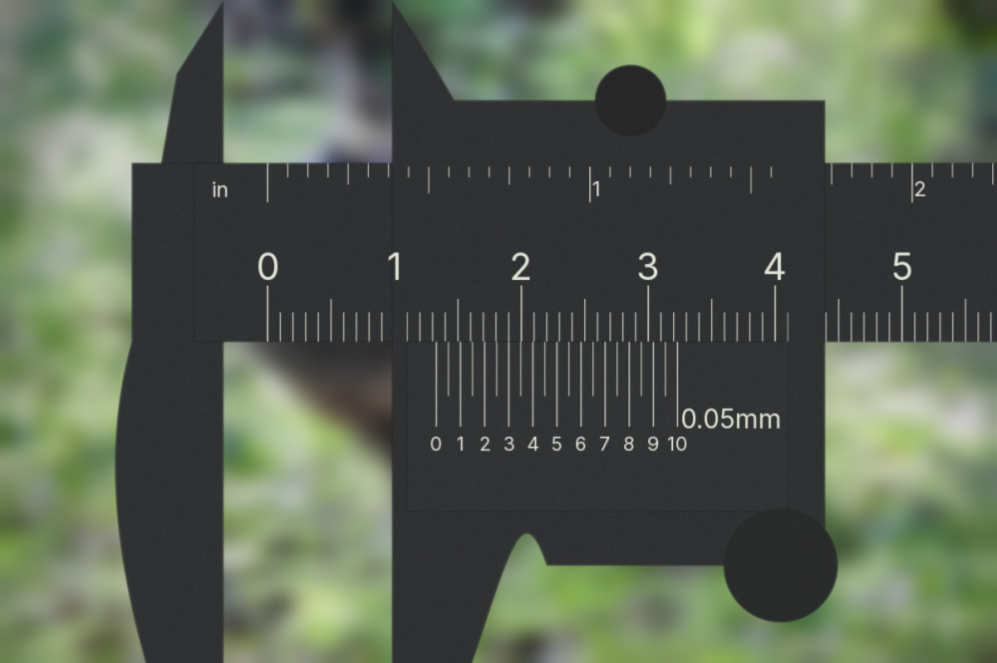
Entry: 13.3; mm
